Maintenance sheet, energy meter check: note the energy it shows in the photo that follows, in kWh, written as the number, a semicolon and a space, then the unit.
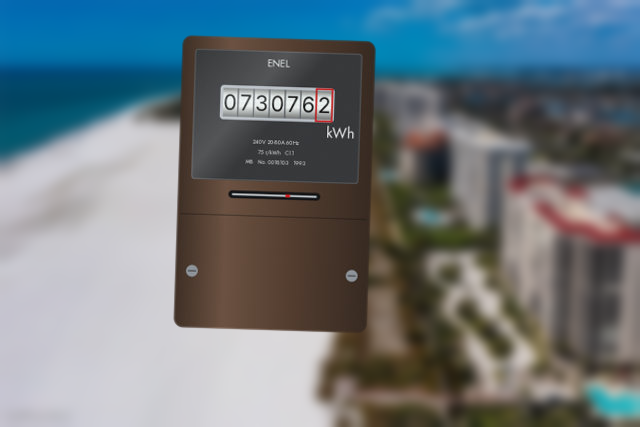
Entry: 73076.2; kWh
